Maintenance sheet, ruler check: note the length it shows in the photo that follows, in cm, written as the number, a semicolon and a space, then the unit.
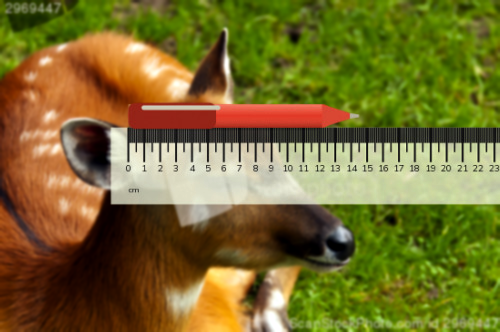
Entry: 14.5; cm
